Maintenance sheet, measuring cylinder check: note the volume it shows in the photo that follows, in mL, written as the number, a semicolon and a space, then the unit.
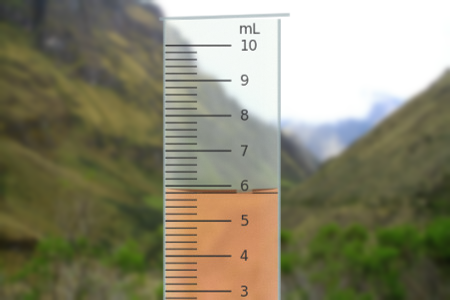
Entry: 5.8; mL
